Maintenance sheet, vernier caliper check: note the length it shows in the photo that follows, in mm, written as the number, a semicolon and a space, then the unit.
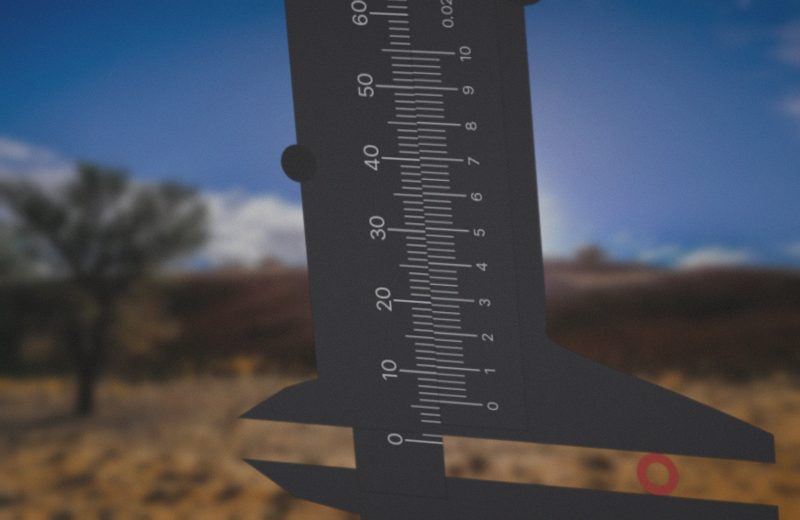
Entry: 6.0; mm
